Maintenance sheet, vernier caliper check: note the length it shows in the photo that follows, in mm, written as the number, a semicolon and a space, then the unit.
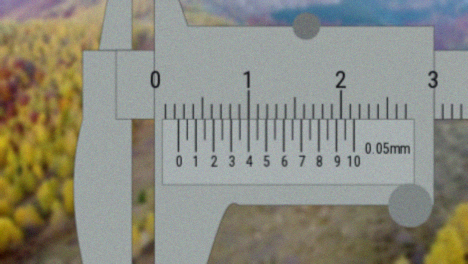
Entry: 2.4; mm
